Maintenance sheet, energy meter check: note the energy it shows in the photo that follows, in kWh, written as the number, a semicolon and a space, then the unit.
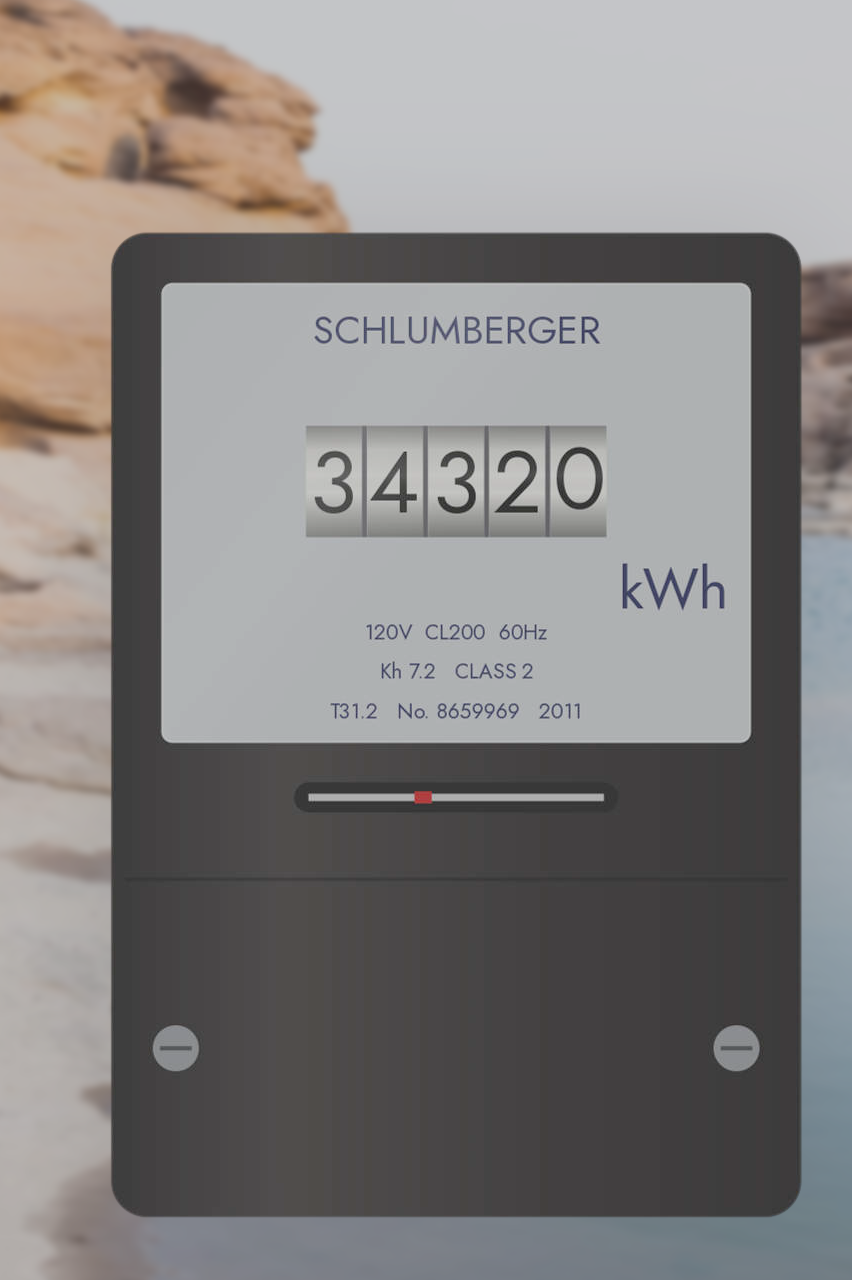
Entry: 34320; kWh
